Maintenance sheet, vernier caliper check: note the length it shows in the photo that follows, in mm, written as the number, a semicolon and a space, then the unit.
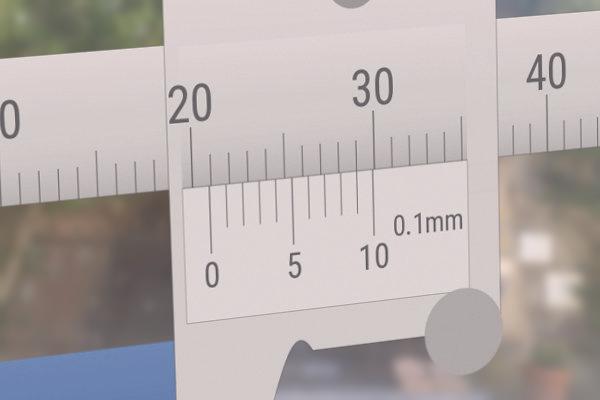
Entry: 20.9; mm
